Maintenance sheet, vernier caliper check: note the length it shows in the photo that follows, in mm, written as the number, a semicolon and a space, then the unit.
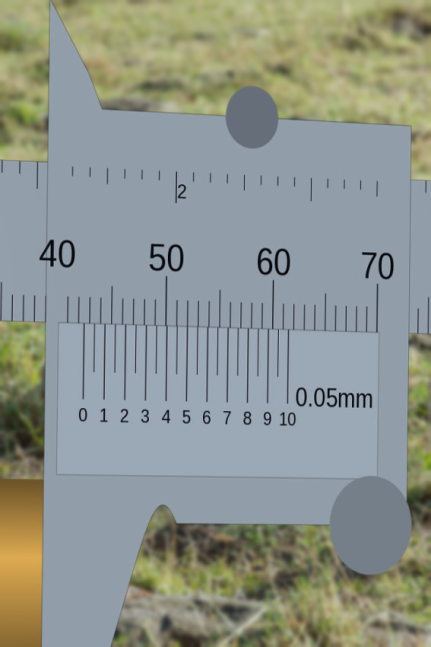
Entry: 42.5; mm
